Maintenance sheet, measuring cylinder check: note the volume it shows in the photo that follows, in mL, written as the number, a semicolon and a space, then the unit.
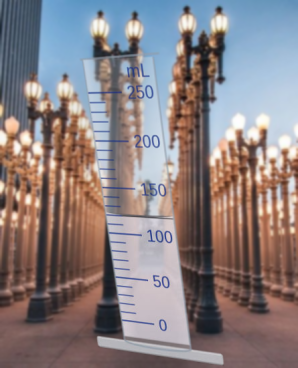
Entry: 120; mL
